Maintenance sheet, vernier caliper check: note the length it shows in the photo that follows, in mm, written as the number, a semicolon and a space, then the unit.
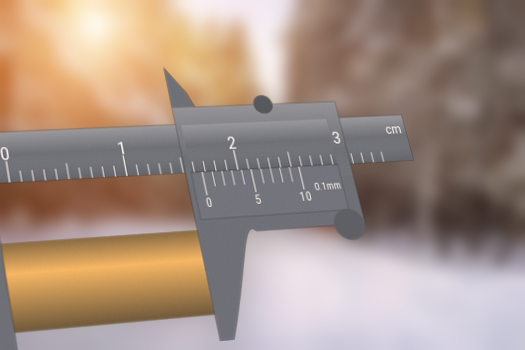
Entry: 16.7; mm
